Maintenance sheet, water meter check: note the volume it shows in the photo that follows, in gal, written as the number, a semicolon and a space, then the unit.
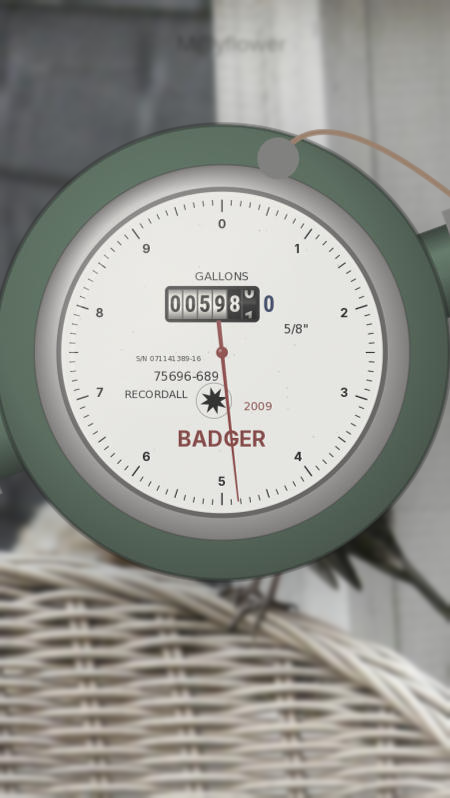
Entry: 59804.8; gal
